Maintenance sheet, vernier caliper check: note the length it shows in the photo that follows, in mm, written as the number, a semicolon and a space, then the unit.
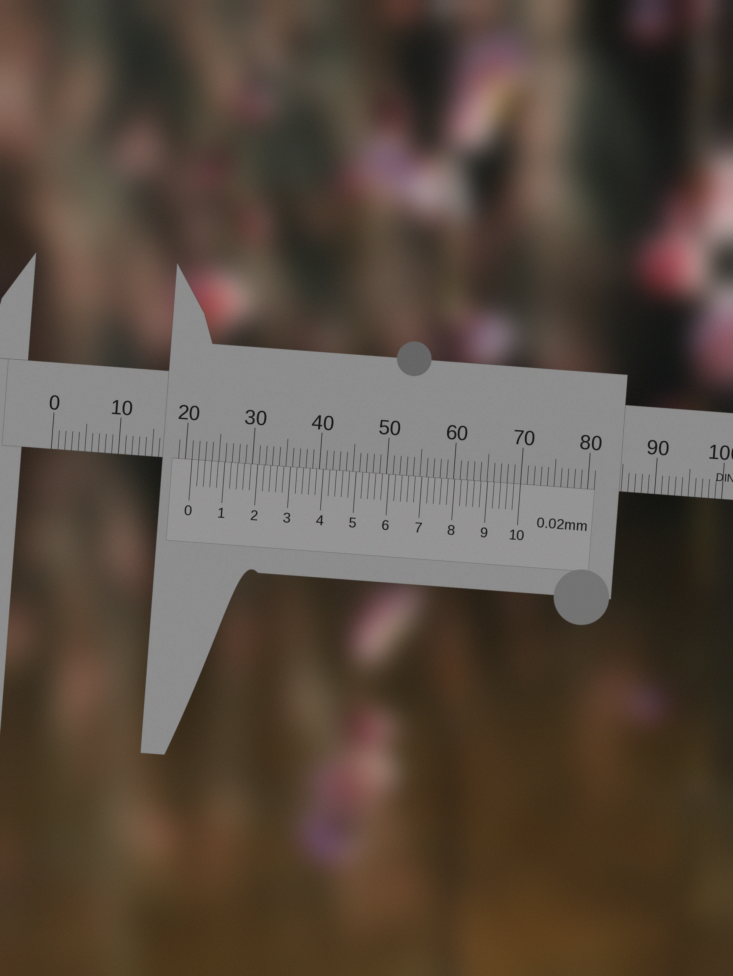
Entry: 21.0; mm
